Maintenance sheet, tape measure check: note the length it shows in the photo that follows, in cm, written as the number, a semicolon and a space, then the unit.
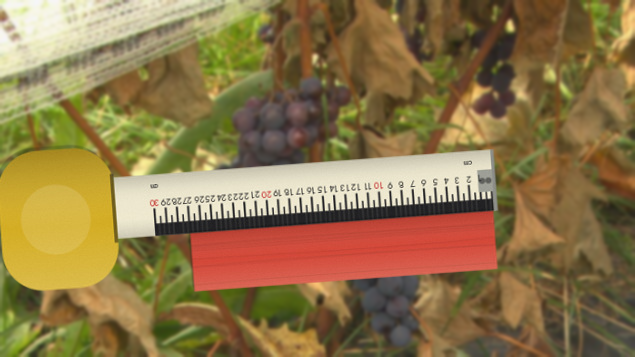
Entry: 27; cm
